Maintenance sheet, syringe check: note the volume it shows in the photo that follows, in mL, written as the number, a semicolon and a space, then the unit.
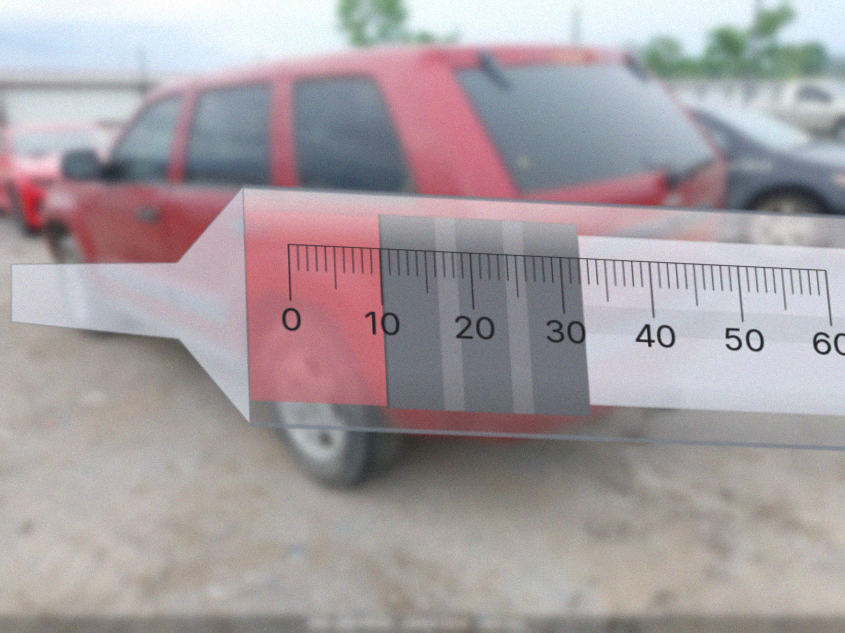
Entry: 10; mL
